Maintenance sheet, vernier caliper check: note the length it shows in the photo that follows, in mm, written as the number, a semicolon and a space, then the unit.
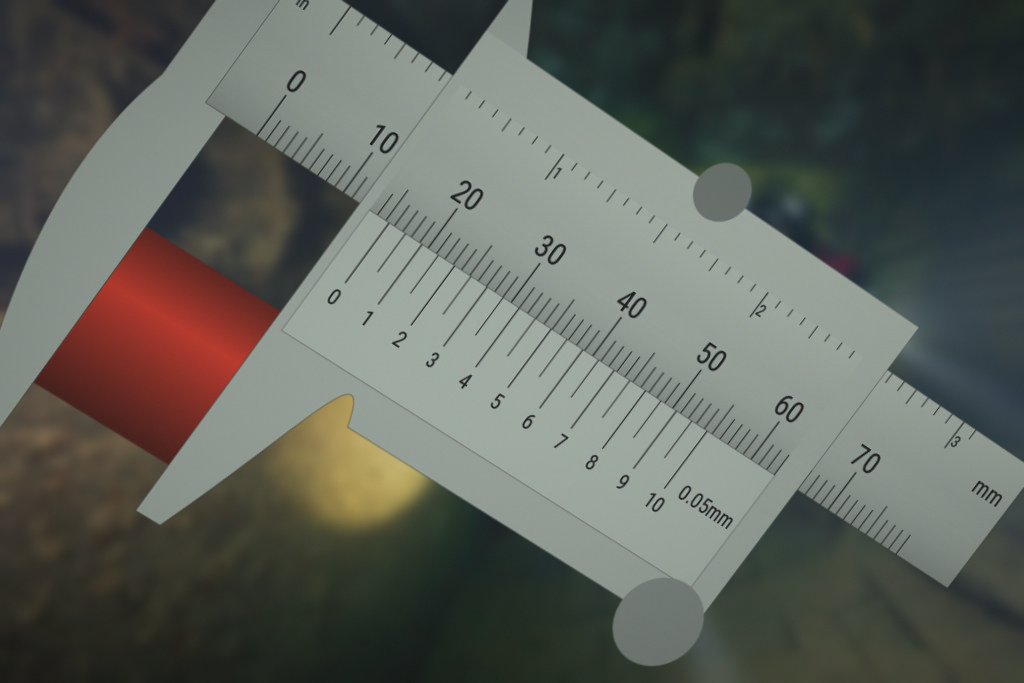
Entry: 15.4; mm
